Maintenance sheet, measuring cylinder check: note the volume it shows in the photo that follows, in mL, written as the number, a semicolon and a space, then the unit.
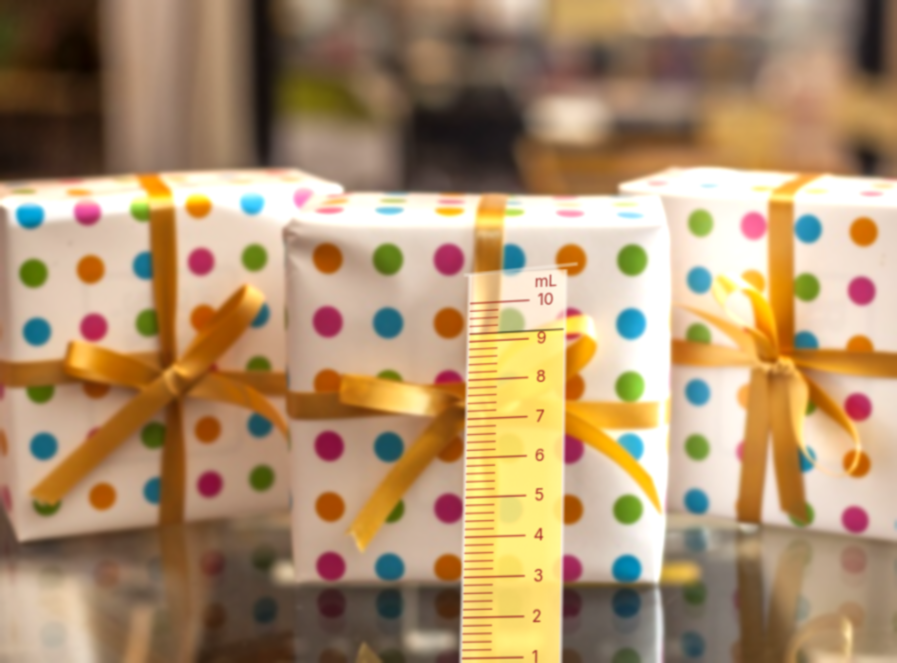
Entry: 9.2; mL
